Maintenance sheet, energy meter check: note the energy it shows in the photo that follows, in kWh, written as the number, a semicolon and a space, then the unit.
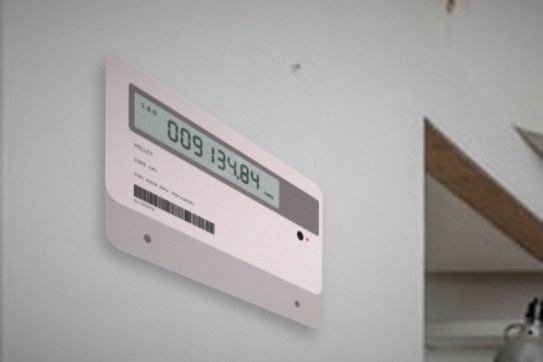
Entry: 9134.84; kWh
